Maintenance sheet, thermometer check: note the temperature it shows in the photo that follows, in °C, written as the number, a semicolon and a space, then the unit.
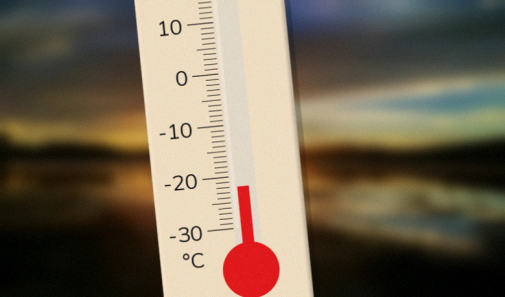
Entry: -22; °C
